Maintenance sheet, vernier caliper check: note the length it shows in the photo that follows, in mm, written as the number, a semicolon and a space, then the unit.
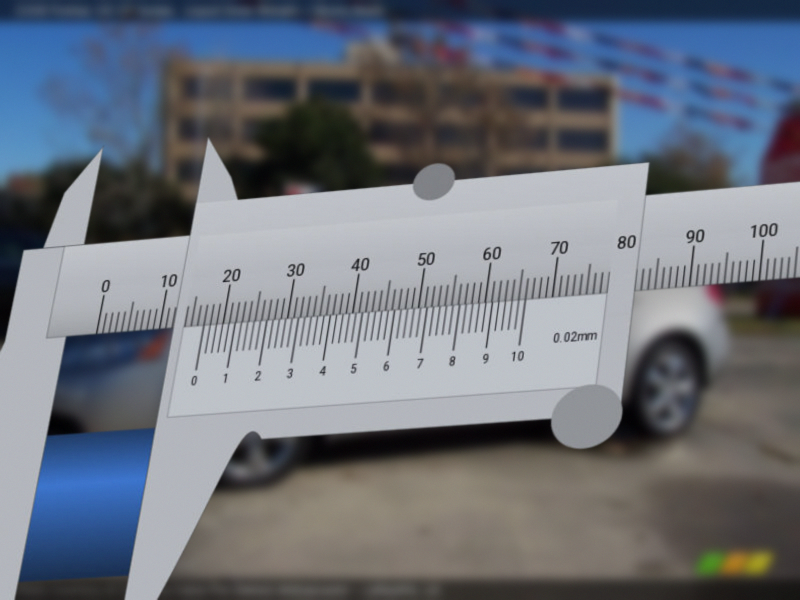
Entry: 17.0; mm
